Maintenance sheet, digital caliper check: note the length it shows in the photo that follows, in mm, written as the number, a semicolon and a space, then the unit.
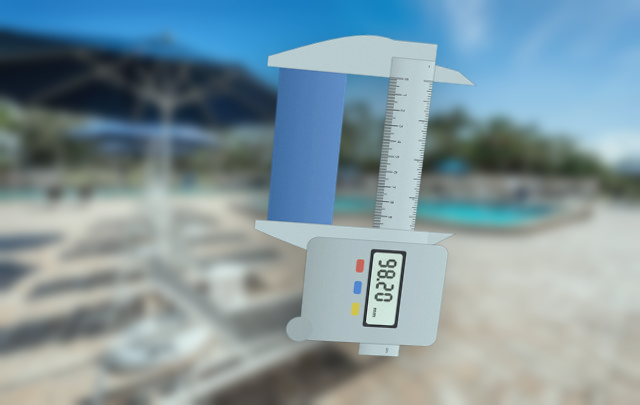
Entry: 98.20; mm
